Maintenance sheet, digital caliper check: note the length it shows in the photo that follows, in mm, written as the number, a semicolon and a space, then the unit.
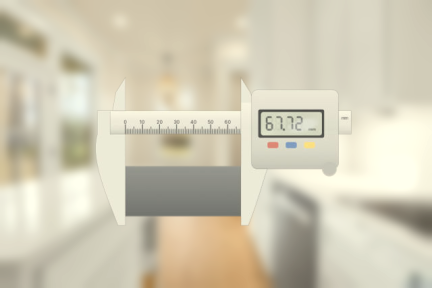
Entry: 67.72; mm
